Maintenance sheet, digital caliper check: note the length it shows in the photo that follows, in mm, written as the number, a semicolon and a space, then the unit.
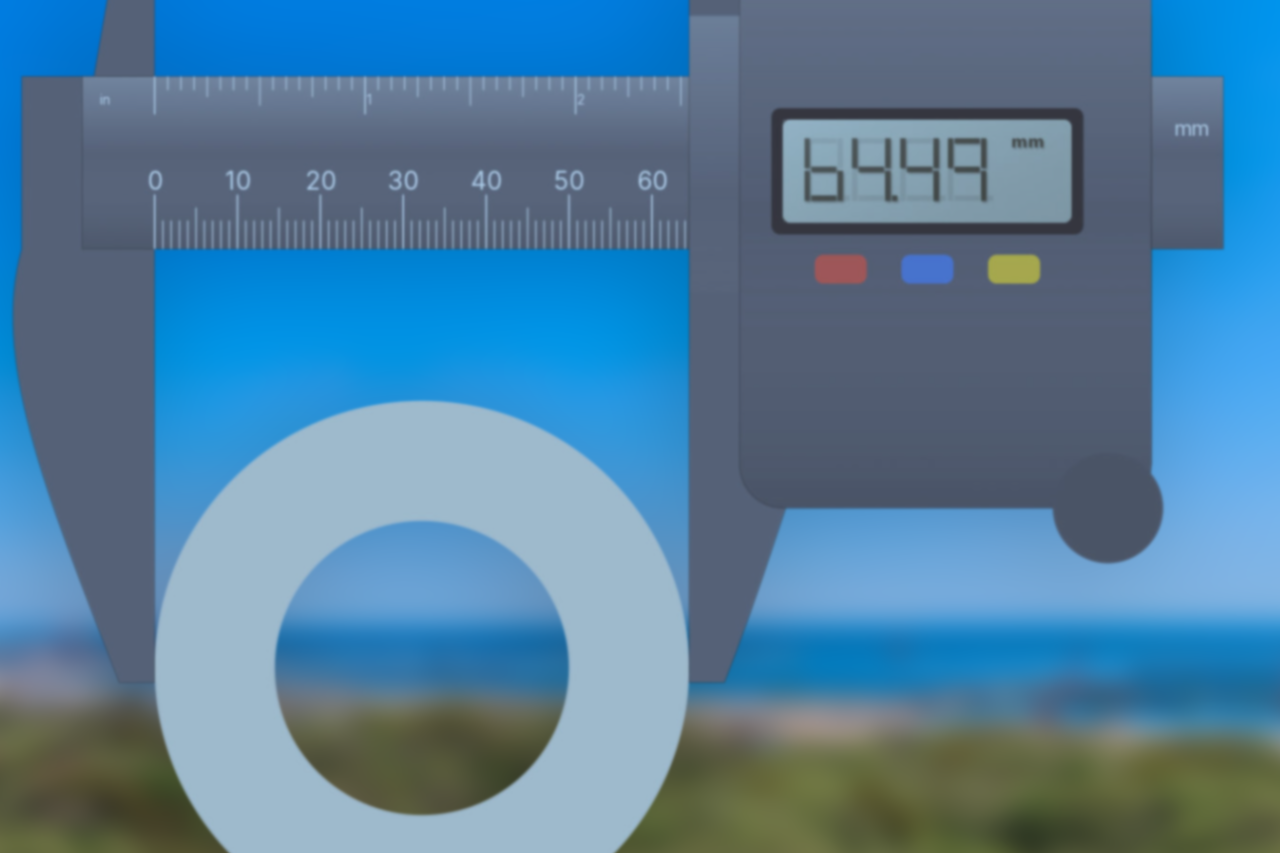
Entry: 64.49; mm
